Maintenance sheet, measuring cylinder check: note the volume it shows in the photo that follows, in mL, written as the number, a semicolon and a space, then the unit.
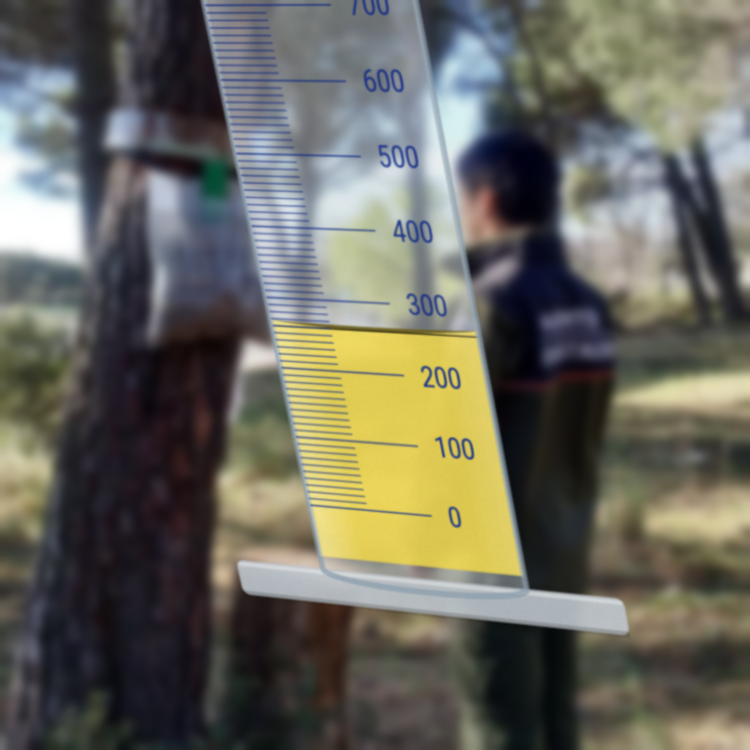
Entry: 260; mL
